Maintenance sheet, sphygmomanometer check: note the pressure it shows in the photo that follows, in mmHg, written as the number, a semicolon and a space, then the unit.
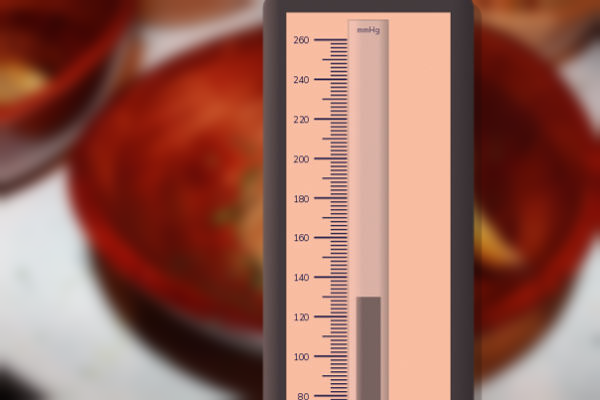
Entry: 130; mmHg
